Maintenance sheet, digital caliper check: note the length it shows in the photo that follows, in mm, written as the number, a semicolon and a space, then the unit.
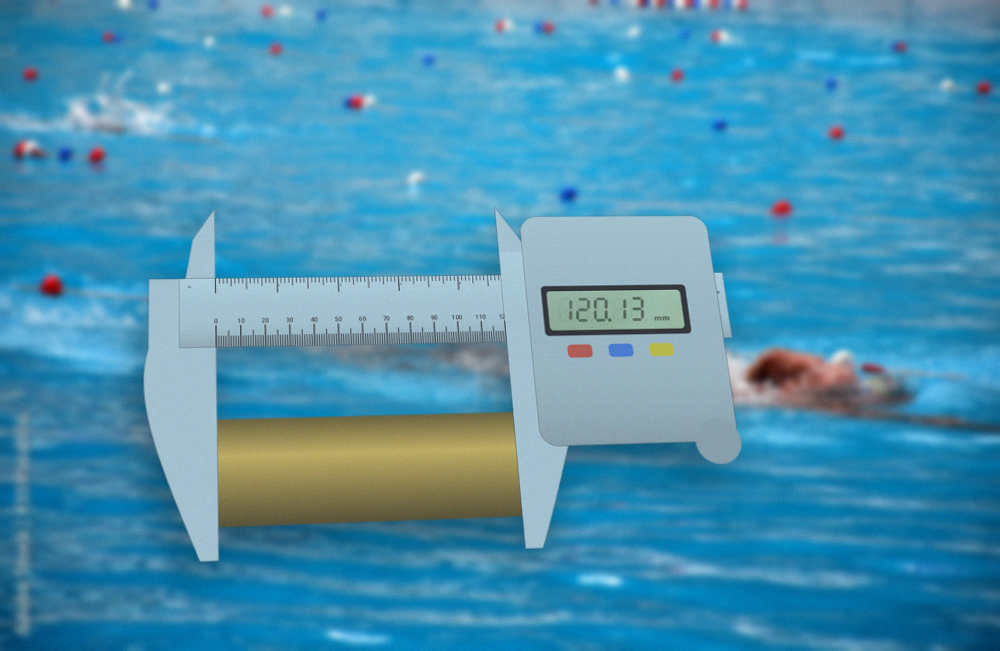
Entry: 120.13; mm
